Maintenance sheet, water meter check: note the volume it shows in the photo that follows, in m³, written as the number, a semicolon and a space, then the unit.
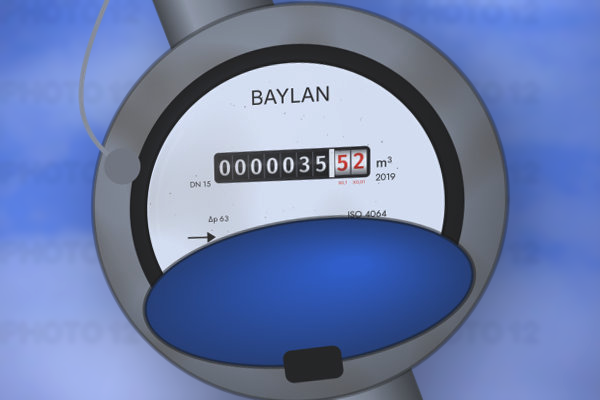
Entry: 35.52; m³
